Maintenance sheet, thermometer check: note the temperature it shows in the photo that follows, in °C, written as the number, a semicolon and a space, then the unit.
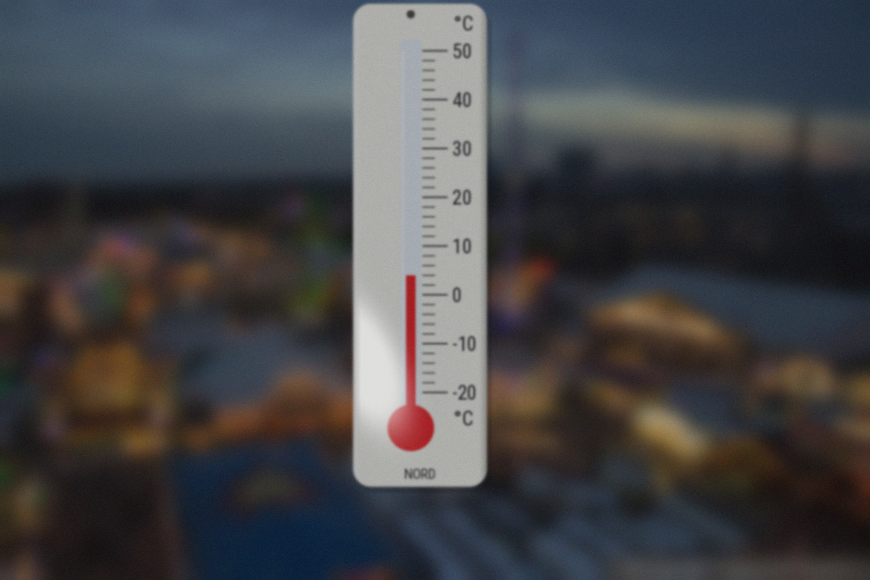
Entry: 4; °C
